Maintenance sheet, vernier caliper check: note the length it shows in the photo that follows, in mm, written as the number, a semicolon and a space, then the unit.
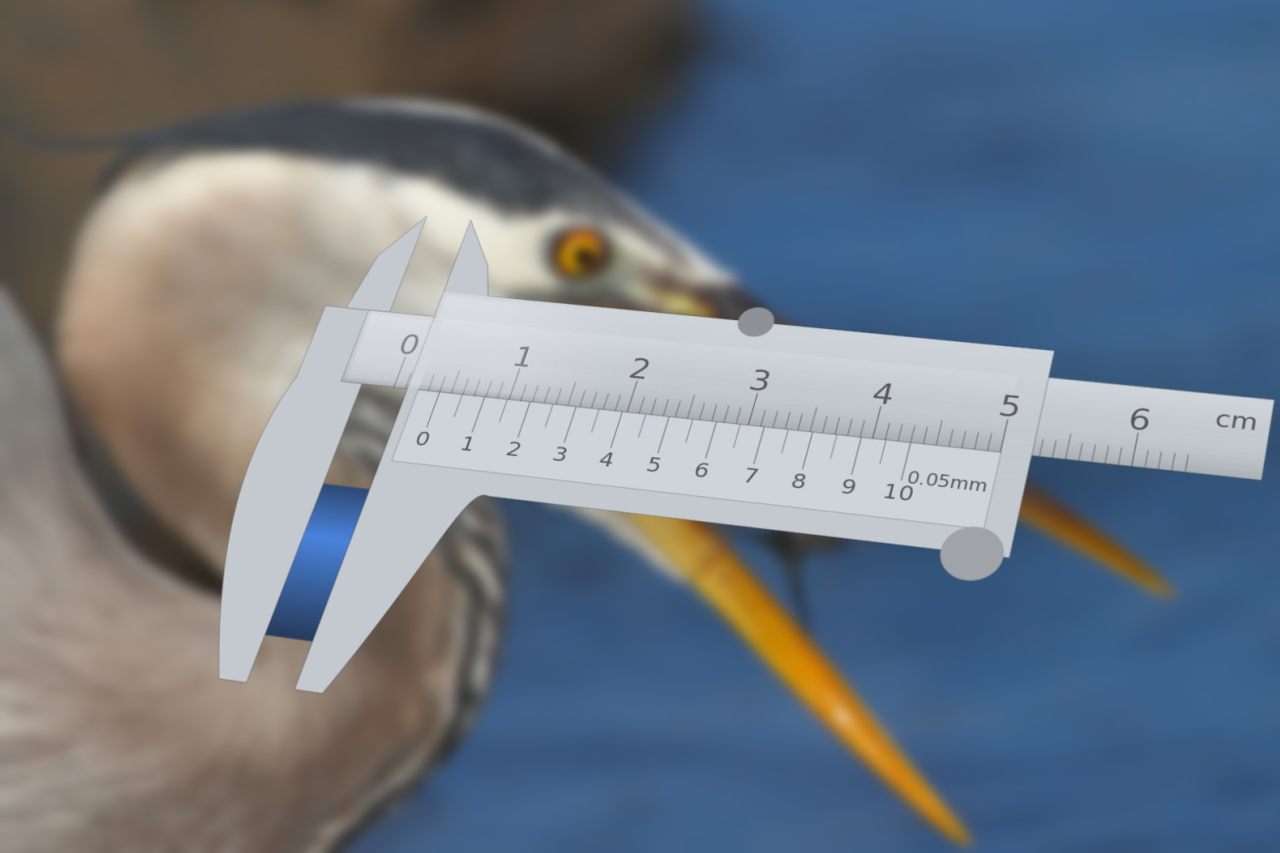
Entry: 4.0; mm
